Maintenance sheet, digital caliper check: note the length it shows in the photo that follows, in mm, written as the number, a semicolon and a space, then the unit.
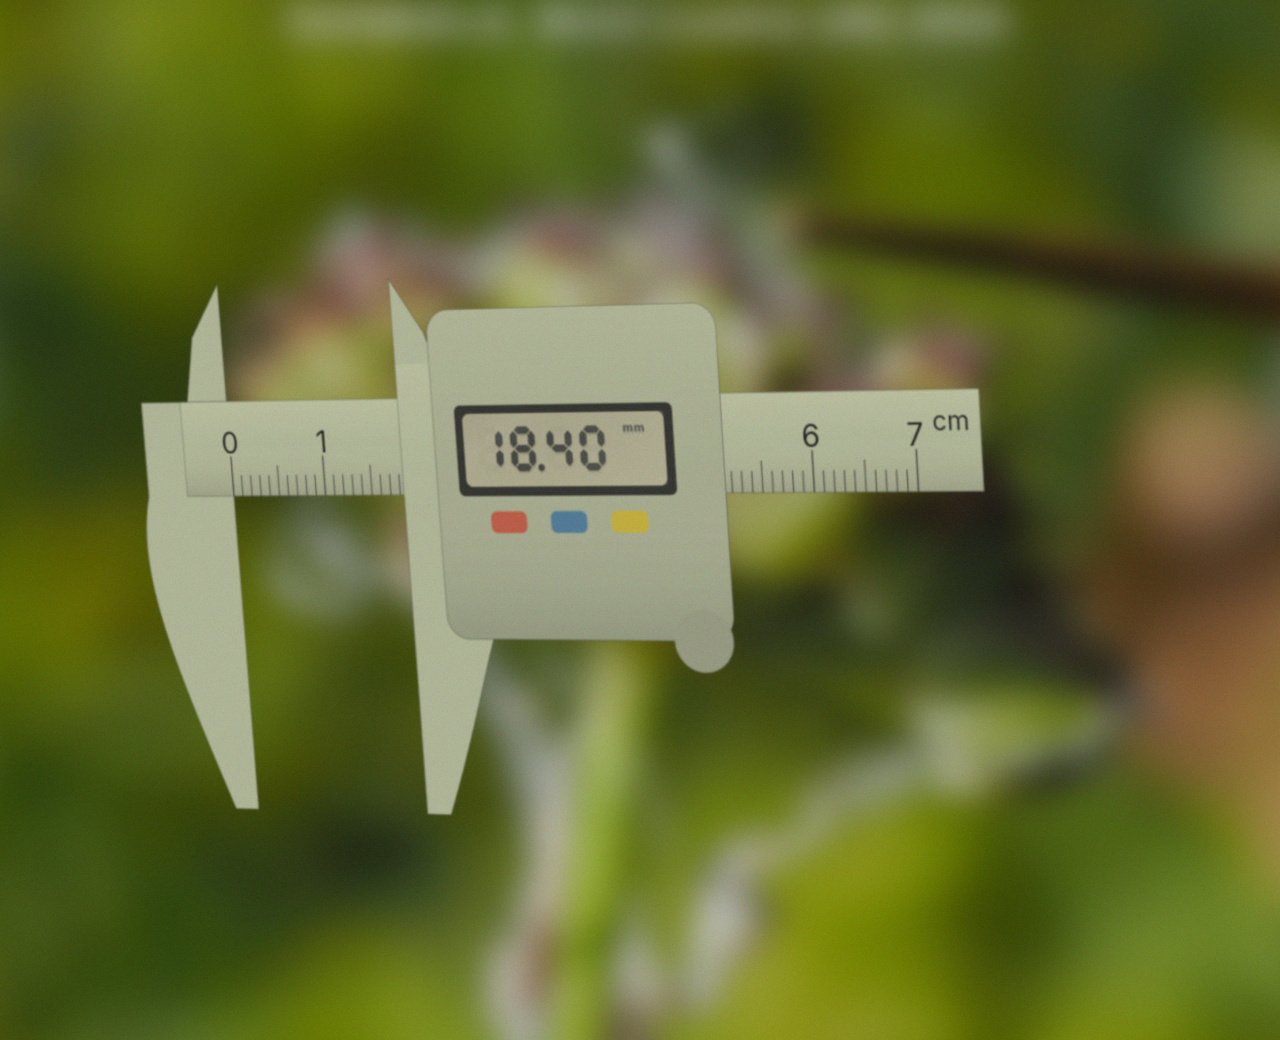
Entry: 18.40; mm
